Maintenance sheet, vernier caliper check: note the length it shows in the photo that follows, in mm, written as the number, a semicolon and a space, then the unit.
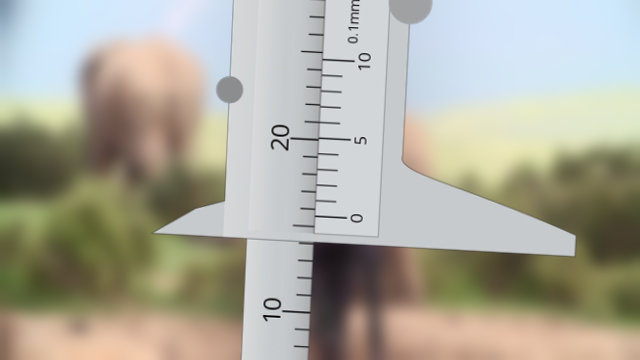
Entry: 15.6; mm
